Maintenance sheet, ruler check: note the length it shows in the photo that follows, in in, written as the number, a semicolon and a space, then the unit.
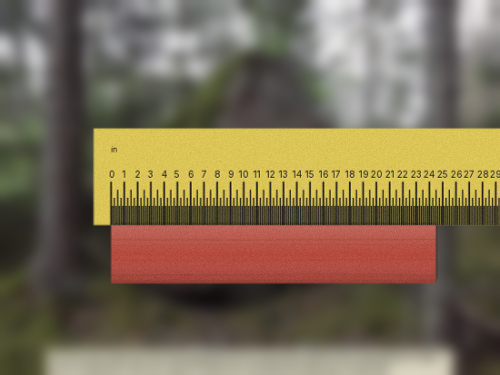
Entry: 24.5; in
